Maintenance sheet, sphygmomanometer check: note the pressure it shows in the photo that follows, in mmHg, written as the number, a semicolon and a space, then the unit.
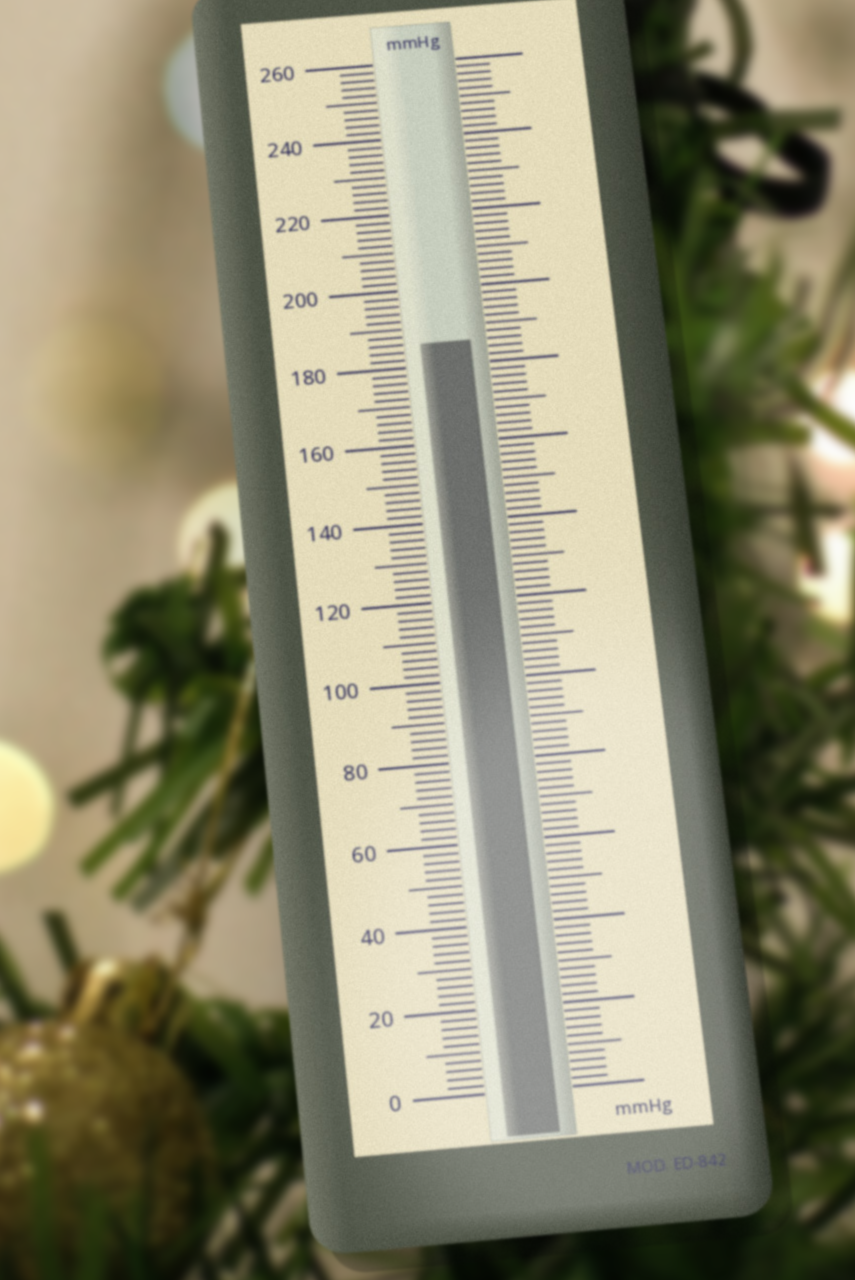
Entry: 186; mmHg
